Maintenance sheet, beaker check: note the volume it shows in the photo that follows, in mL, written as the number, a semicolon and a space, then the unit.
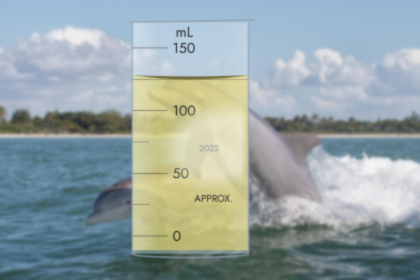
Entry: 125; mL
